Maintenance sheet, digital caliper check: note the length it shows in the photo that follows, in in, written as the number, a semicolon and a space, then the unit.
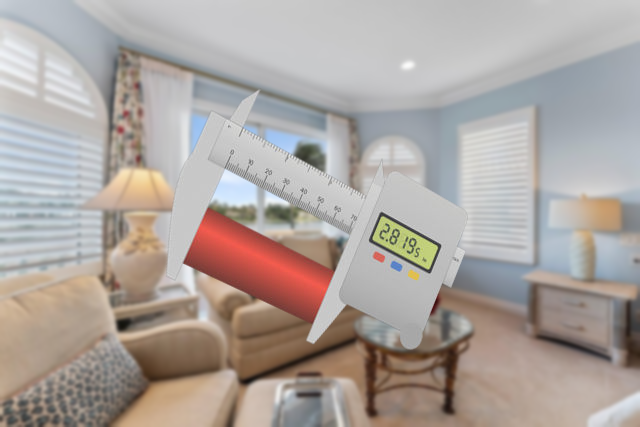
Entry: 2.8195; in
